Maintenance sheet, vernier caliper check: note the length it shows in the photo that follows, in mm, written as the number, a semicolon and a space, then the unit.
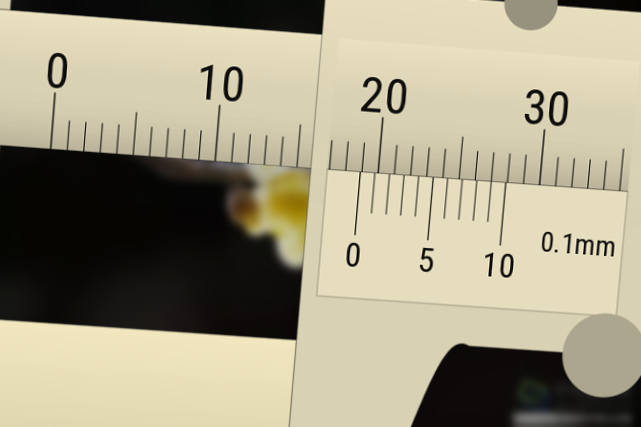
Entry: 18.9; mm
